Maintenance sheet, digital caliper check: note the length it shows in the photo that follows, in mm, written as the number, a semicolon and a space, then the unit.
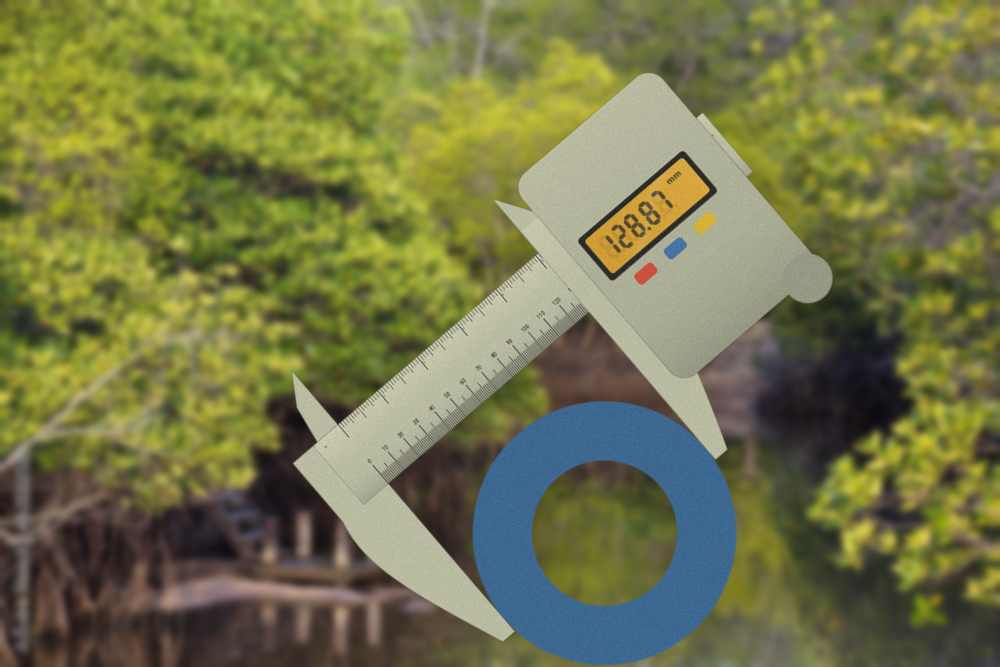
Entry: 128.87; mm
